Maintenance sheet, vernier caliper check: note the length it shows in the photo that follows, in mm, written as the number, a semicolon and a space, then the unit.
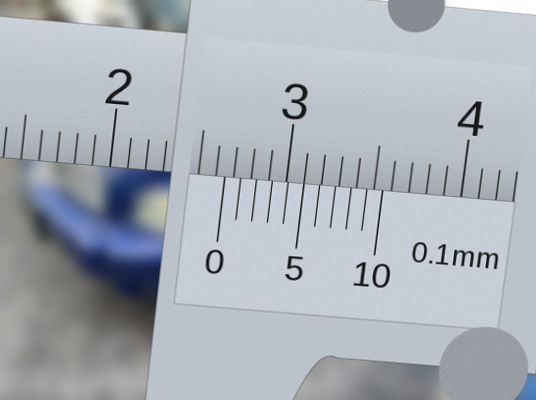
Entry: 26.5; mm
